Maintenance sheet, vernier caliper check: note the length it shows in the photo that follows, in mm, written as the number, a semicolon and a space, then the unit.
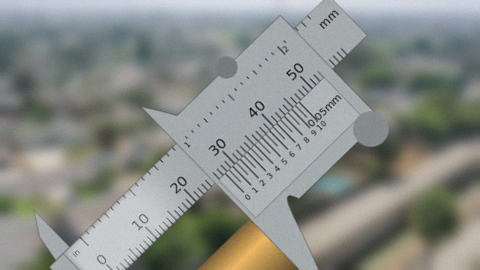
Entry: 27.5; mm
